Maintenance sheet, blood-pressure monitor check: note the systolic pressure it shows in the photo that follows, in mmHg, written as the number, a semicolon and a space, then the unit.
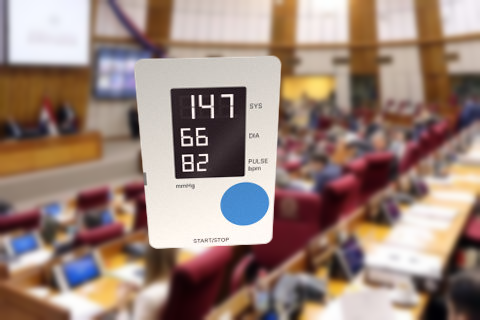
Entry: 147; mmHg
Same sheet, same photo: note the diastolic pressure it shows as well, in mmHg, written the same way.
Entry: 66; mmHg
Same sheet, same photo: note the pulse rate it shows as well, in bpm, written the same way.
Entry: 82; bpm
